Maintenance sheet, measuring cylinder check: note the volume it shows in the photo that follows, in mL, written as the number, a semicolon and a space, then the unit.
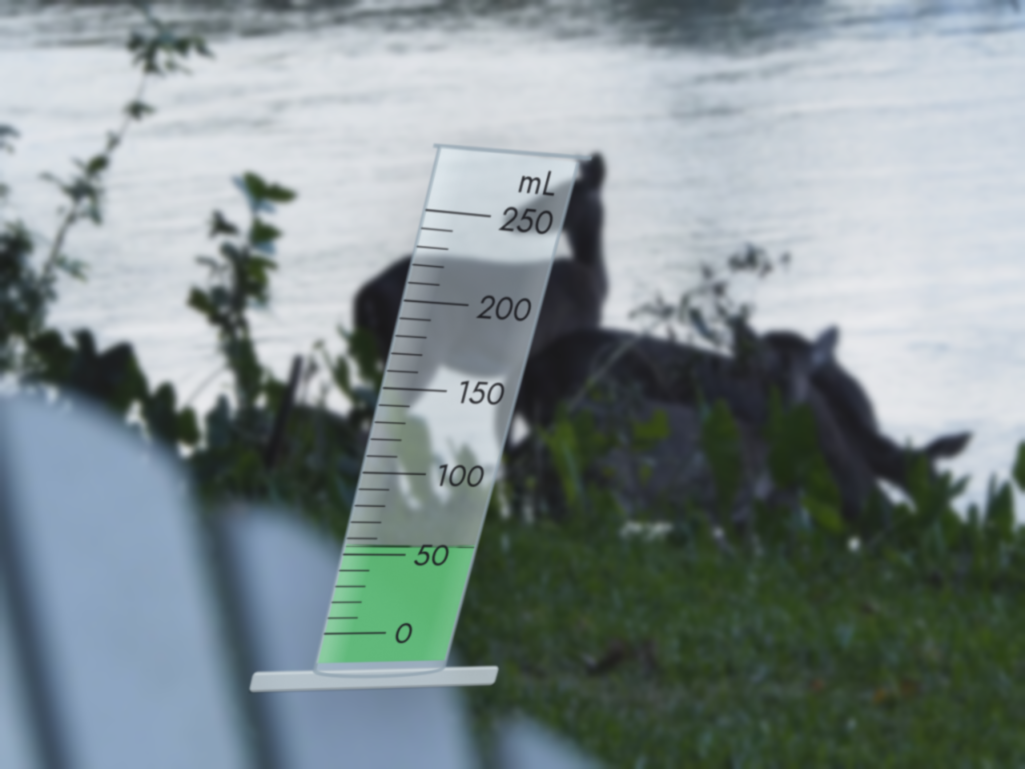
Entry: 55; mL
